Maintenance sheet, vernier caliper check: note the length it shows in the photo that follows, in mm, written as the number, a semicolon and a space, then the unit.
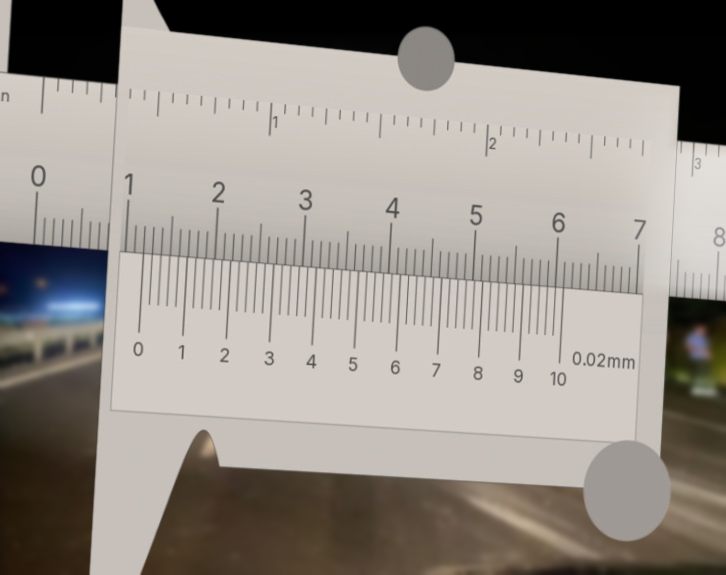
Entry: 12.0; mm
